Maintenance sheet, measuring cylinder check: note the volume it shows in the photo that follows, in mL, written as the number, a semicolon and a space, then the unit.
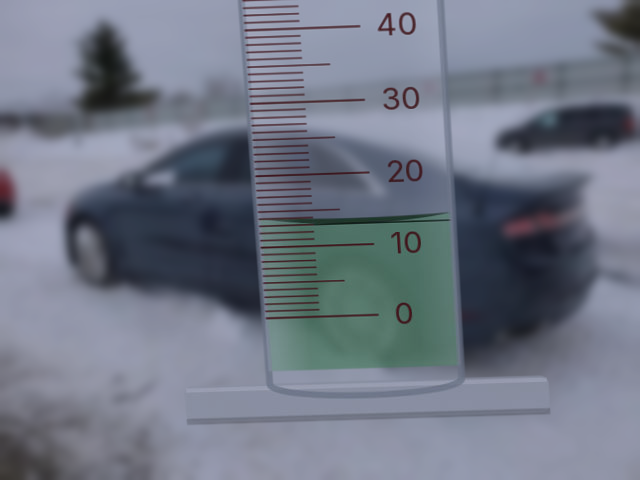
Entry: 13; mL
